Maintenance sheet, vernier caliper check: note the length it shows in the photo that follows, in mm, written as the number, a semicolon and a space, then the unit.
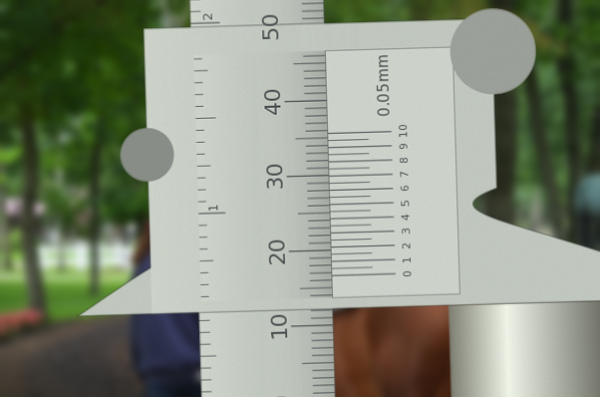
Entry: 16.6; mm
